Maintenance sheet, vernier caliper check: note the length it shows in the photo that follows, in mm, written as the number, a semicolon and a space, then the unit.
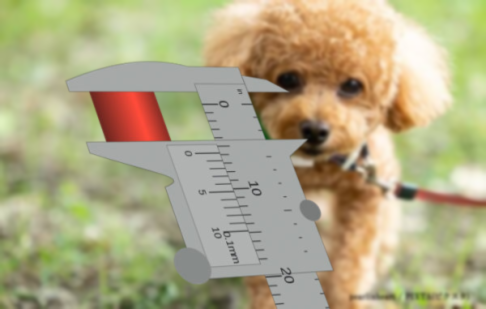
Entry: 5.8; mm
